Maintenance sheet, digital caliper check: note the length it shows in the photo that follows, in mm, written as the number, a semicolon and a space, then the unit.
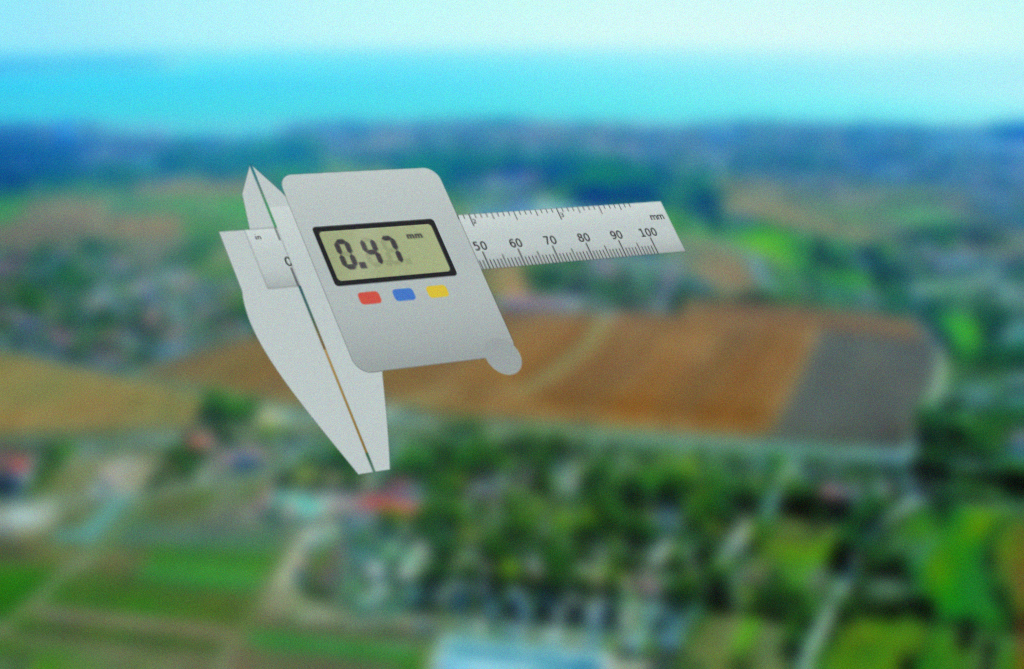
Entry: 0.47; mm
